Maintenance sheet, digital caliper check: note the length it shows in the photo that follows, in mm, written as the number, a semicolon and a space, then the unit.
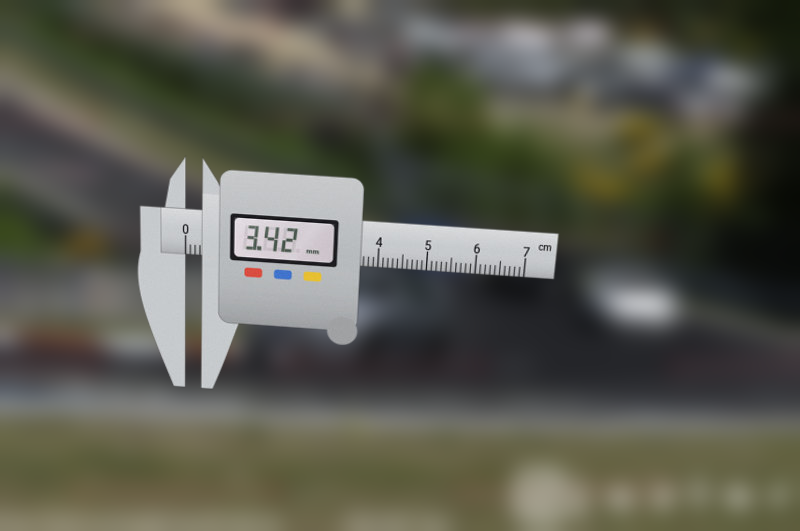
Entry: 3.42; mm
